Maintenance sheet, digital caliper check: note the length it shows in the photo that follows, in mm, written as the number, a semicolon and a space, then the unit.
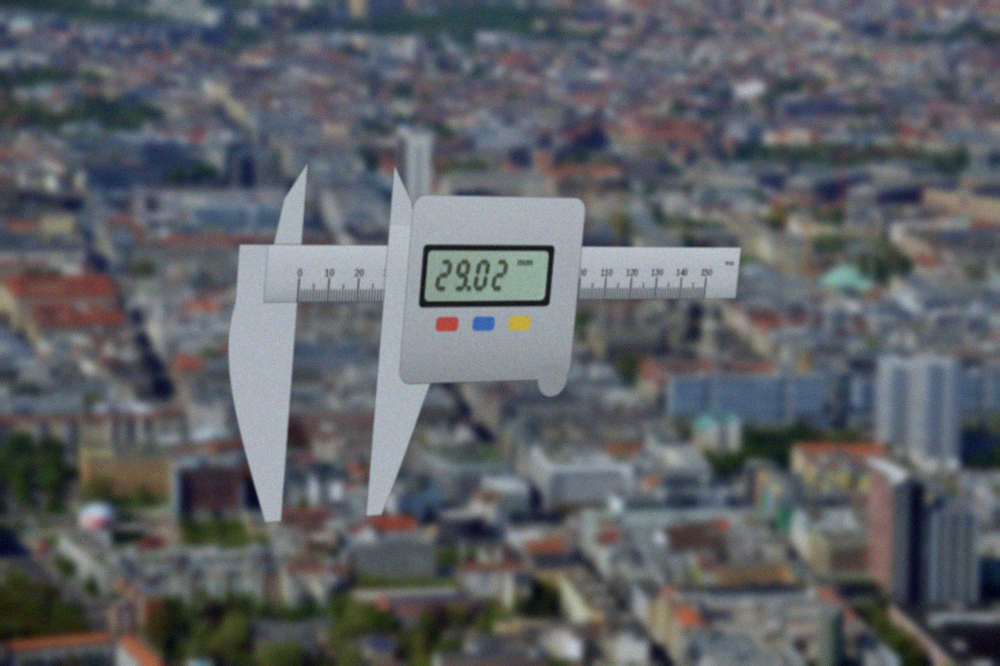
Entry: 29.02; mm
